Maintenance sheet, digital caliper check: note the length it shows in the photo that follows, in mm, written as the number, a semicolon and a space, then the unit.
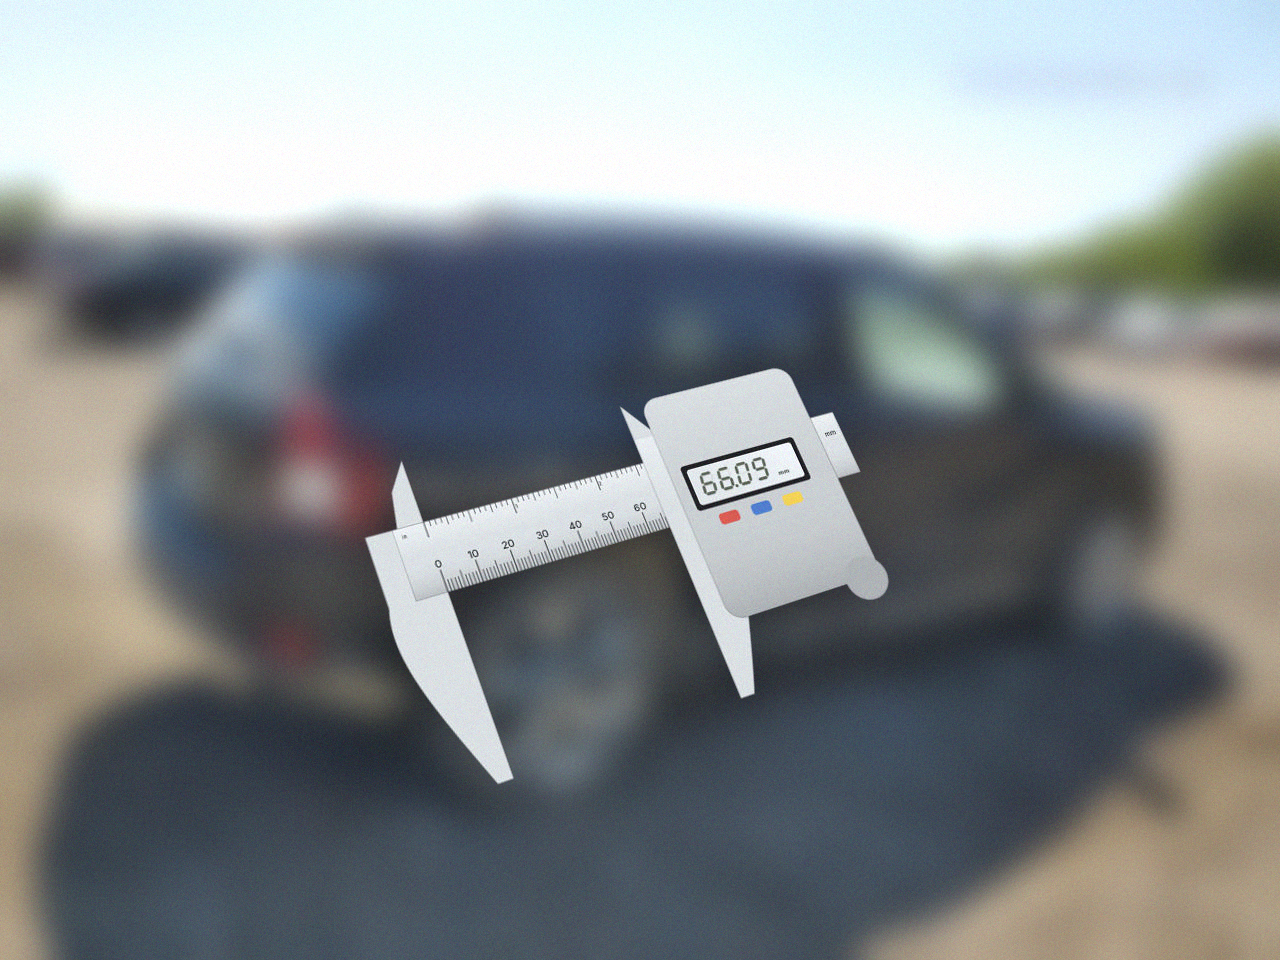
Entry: 66.09; mm
